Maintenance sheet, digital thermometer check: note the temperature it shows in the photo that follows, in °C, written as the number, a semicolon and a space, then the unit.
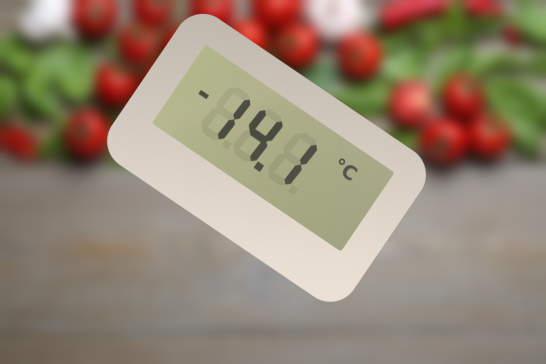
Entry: -14.1; °C
